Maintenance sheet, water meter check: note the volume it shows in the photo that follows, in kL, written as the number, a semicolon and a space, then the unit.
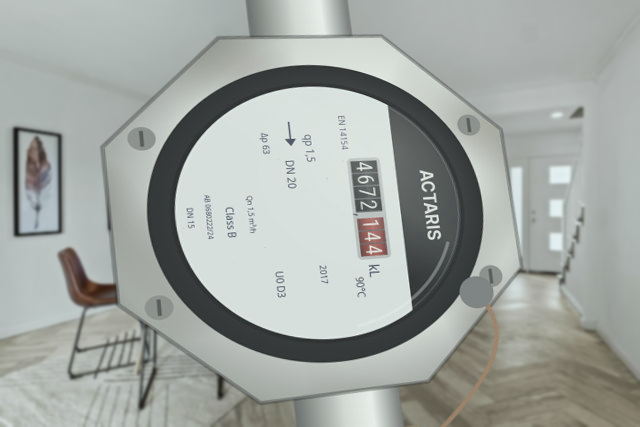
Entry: 4672.144; kL
